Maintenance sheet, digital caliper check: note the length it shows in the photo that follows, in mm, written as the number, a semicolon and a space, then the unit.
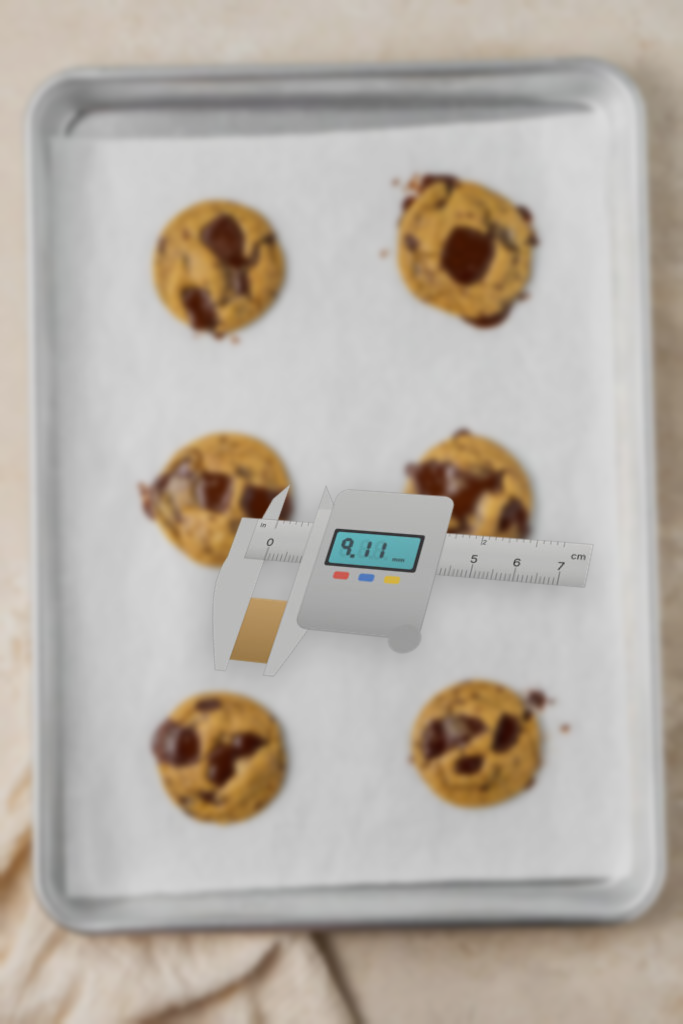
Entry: 9.11; mm
